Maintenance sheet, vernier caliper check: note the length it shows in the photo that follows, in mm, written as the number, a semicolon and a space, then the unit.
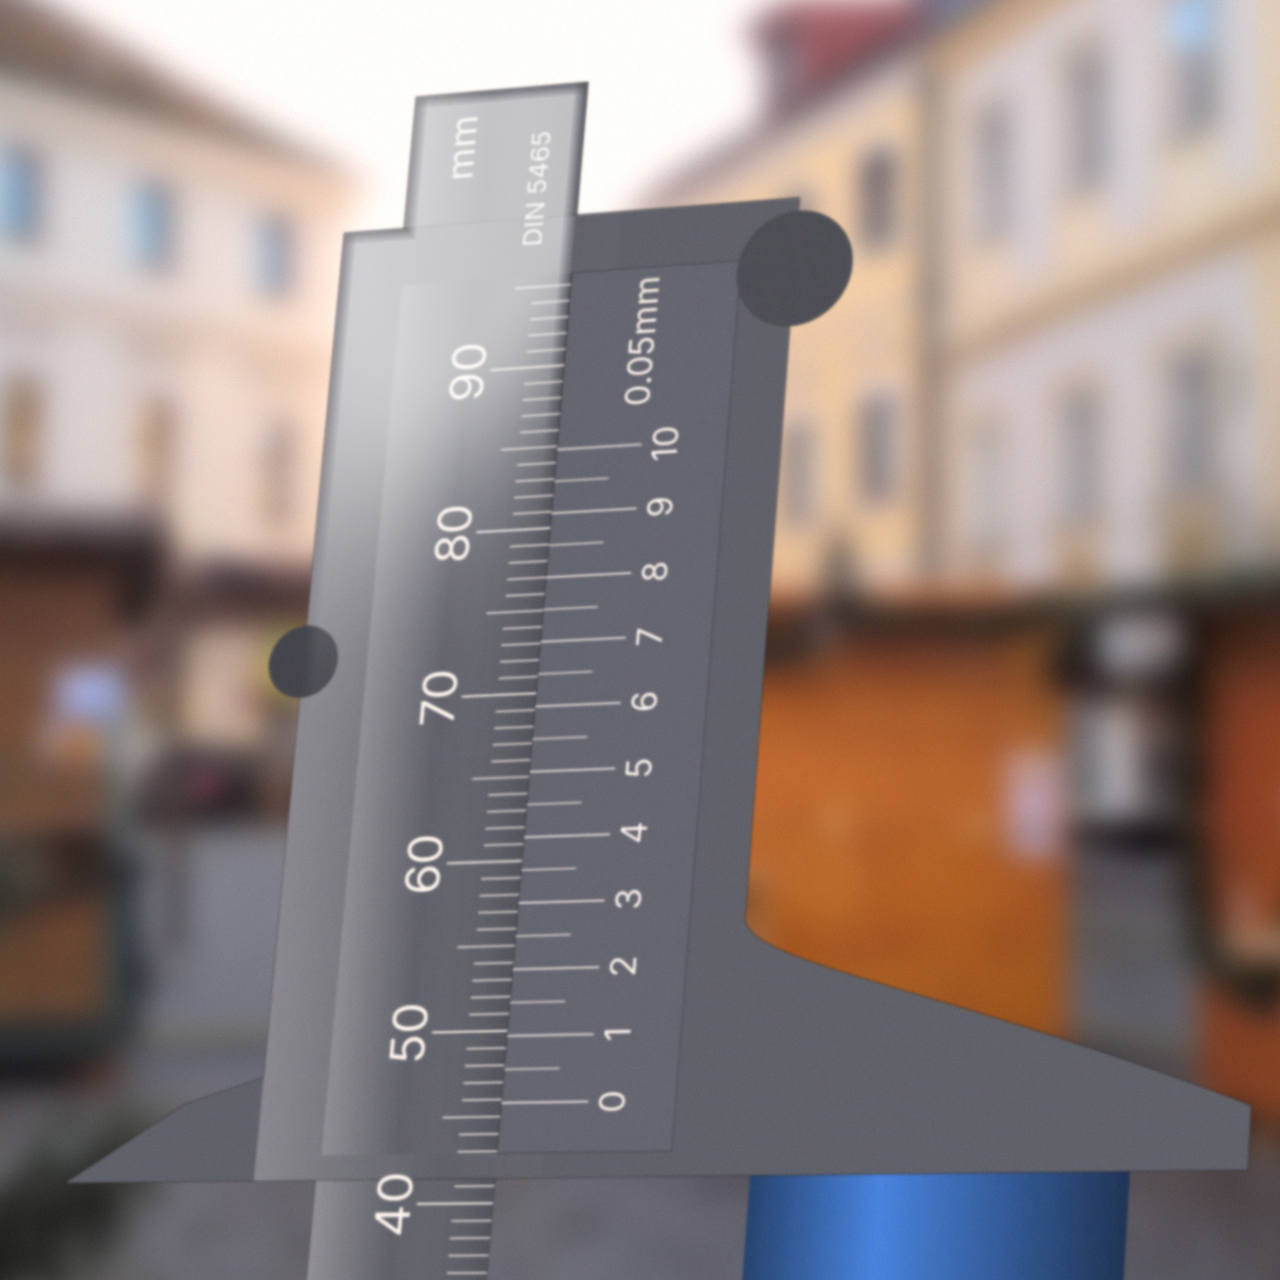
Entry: 45.8; mm
